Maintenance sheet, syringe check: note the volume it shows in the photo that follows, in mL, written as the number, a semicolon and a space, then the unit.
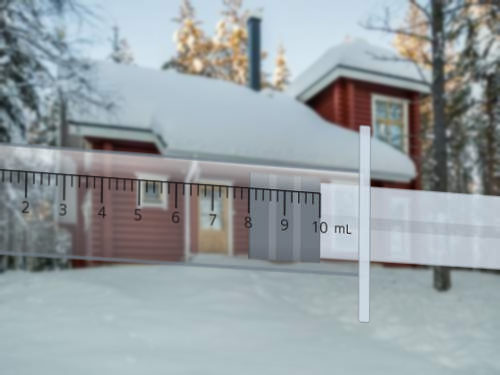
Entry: 8; mL
